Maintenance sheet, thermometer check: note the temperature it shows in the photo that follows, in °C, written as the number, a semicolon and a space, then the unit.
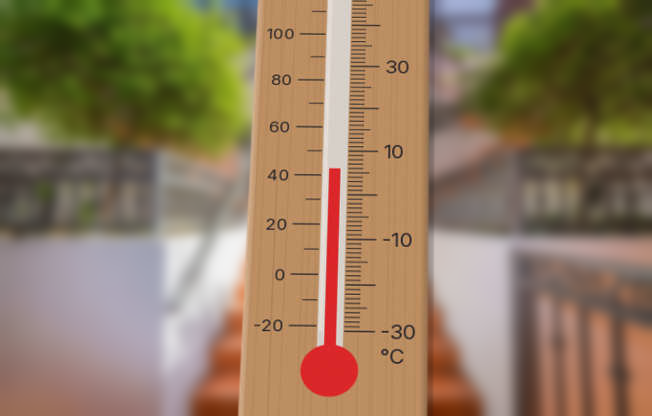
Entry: 6; °C
